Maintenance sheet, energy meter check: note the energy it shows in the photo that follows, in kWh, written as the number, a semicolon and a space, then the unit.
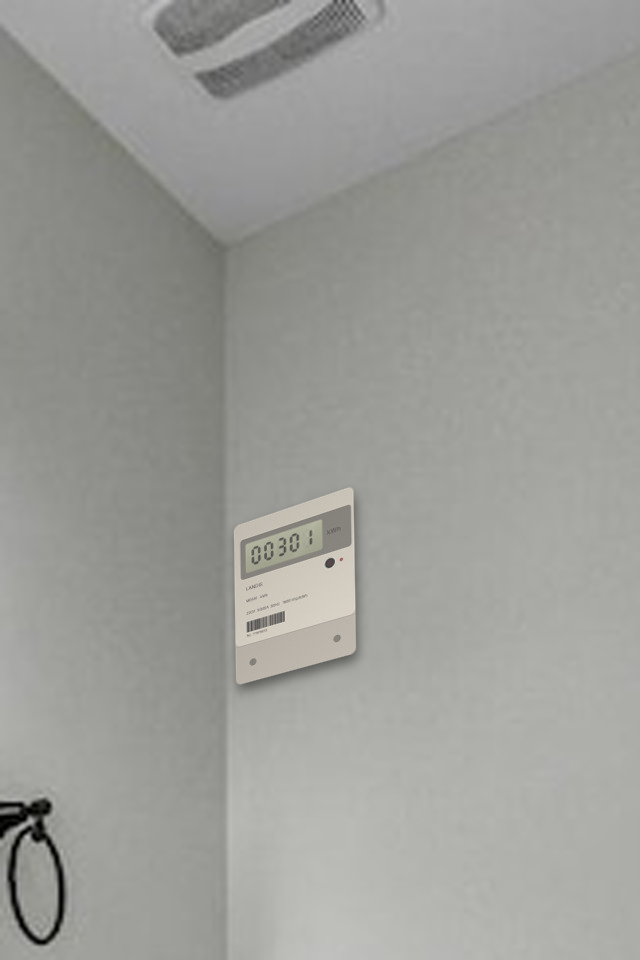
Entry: 301; kWh
